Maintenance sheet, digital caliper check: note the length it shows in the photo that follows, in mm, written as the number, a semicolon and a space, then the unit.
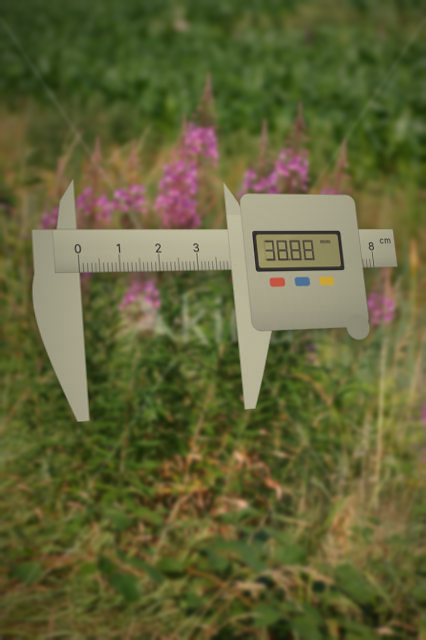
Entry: 38.88; mm
